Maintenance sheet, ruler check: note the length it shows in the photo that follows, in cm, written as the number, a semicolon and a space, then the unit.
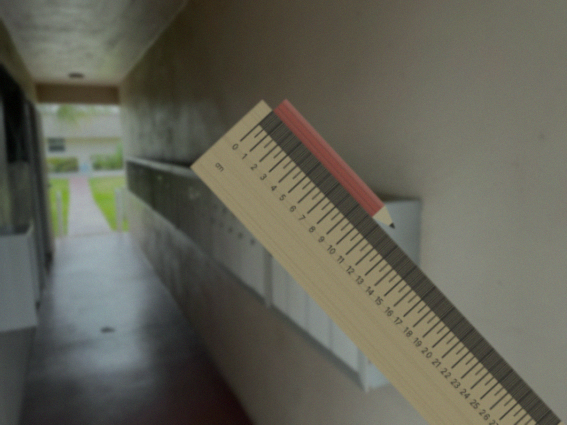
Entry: 12; cm
